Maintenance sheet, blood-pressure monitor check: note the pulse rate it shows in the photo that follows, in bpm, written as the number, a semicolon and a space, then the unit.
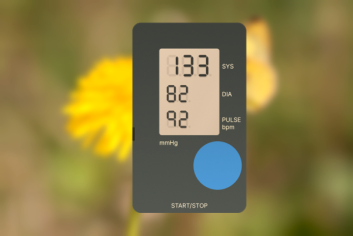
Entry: 92; bpm
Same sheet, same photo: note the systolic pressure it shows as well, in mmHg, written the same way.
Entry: 133; mmHg
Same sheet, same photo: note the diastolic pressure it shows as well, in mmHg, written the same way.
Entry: 82; mmHg
